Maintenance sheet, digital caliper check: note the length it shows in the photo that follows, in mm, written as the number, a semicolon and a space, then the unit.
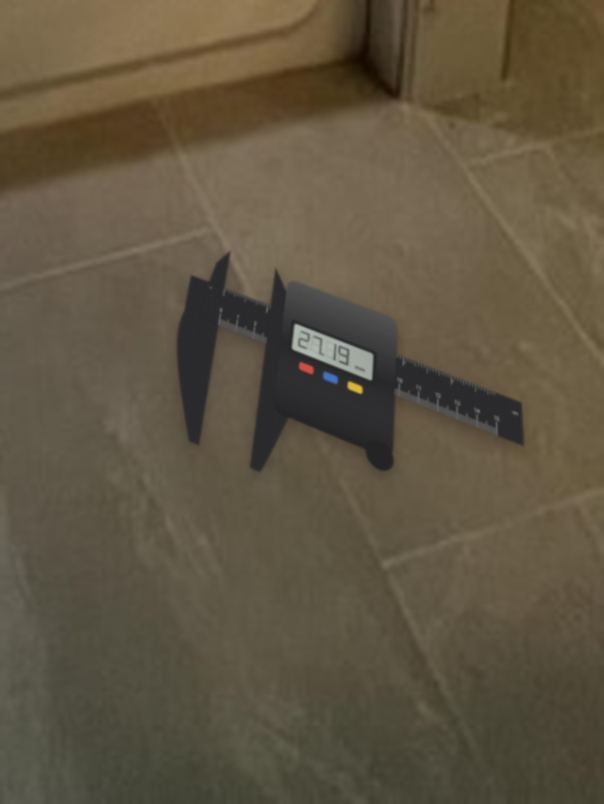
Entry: 27.19; mm
